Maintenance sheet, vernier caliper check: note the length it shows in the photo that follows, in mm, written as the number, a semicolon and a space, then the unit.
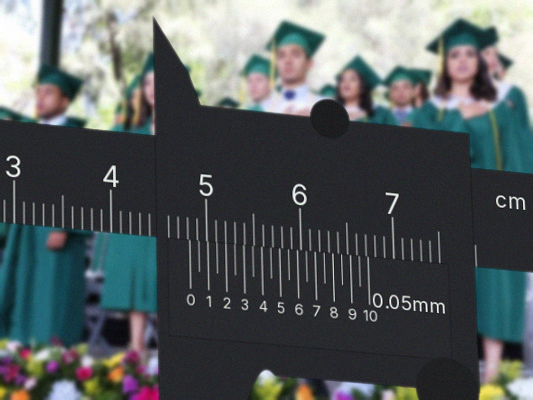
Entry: 48.2; mm
